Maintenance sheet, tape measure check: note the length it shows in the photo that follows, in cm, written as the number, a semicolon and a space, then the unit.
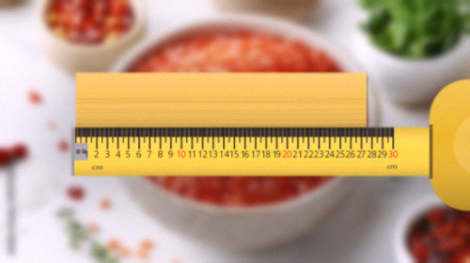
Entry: 27.5; cm
